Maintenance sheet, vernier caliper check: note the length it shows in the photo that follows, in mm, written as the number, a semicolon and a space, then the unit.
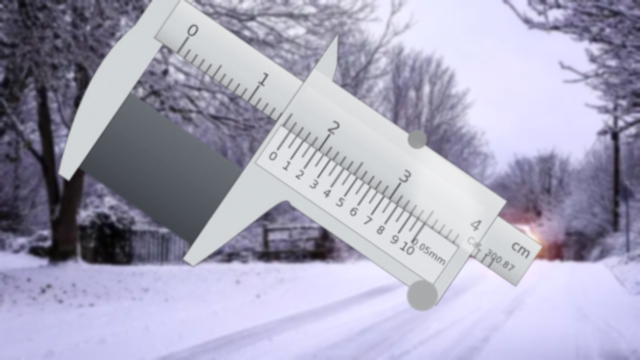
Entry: 16.0; mm
